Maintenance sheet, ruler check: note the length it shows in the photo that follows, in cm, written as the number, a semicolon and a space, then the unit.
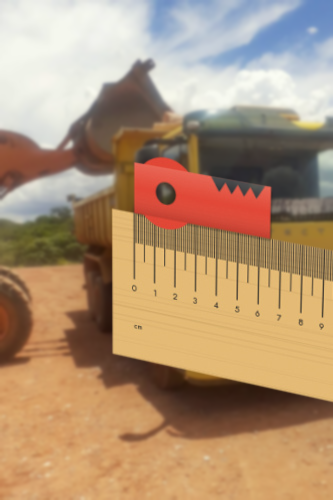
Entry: 6.5; cm
